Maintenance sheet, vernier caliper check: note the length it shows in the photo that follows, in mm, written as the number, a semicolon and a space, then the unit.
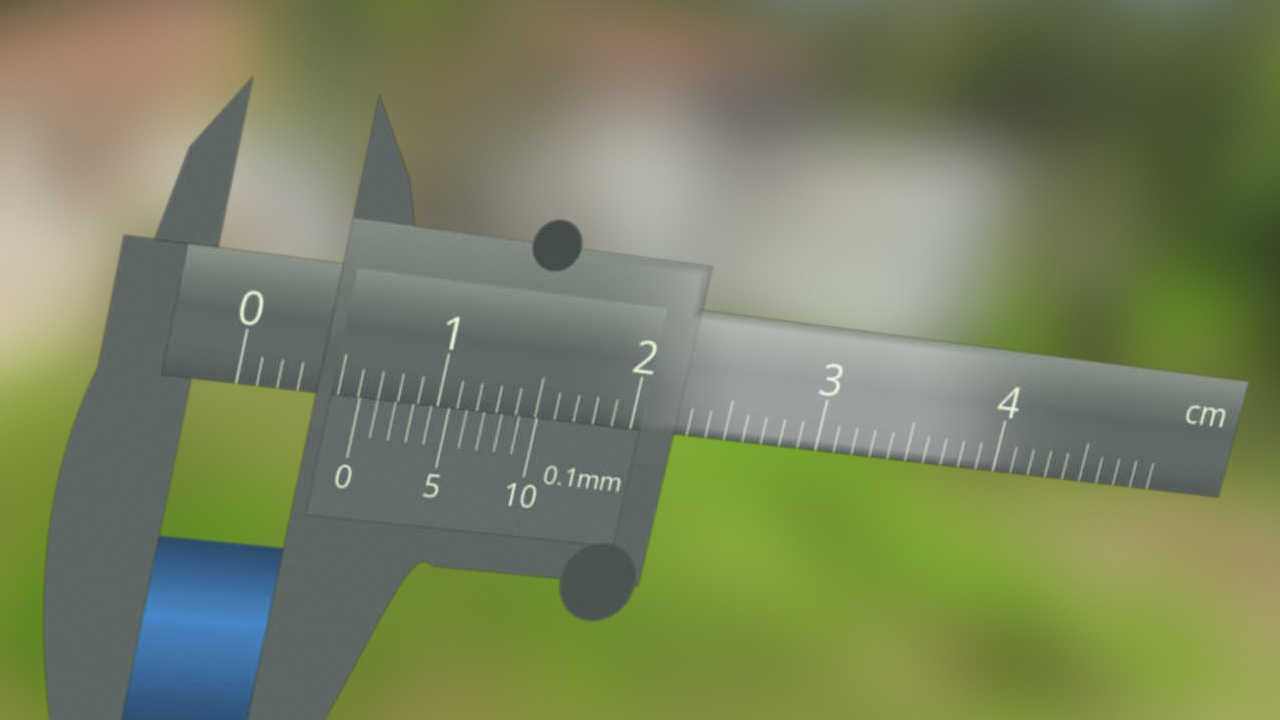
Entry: 6.1; mm
